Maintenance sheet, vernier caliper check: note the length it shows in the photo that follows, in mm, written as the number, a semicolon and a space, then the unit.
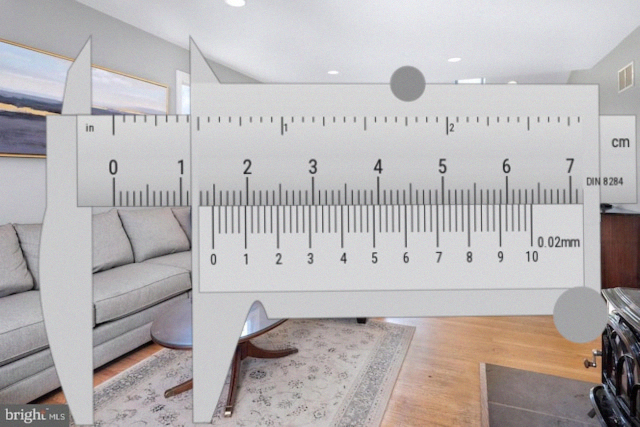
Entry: 14.8; mm
